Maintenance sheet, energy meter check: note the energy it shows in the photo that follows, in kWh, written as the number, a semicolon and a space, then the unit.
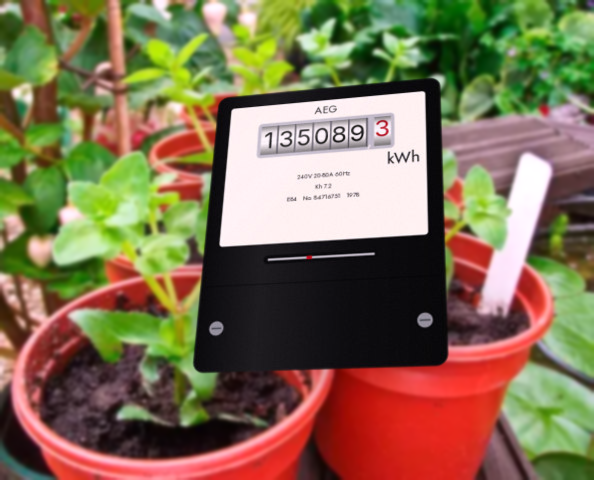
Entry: 135089.3; kWh
